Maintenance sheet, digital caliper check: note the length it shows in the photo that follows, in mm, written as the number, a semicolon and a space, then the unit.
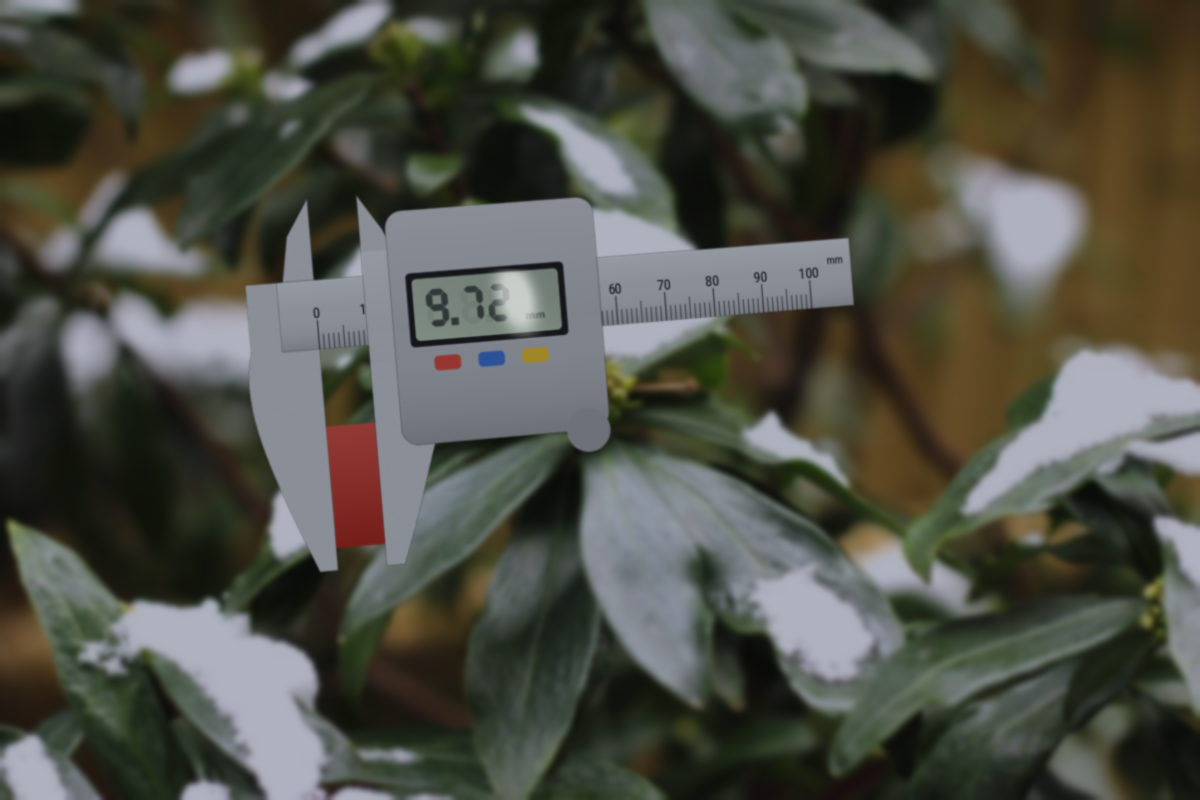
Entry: 9.72; mm
